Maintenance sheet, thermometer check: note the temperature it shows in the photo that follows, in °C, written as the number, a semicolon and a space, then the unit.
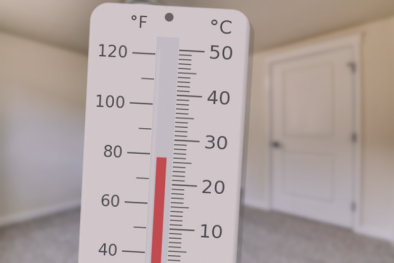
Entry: 26; °C
